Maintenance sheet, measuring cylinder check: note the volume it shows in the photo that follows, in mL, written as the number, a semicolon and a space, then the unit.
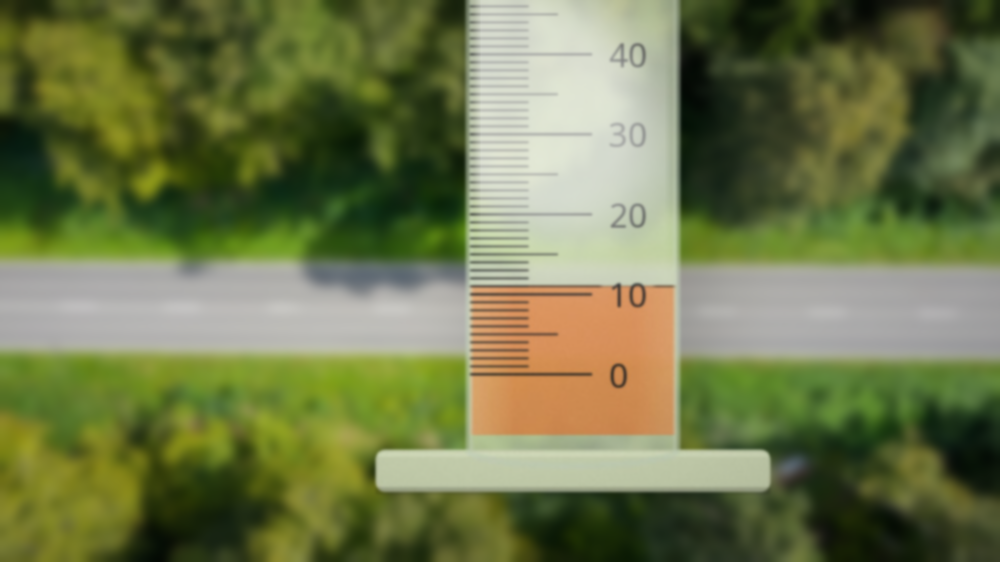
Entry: 11; mL
